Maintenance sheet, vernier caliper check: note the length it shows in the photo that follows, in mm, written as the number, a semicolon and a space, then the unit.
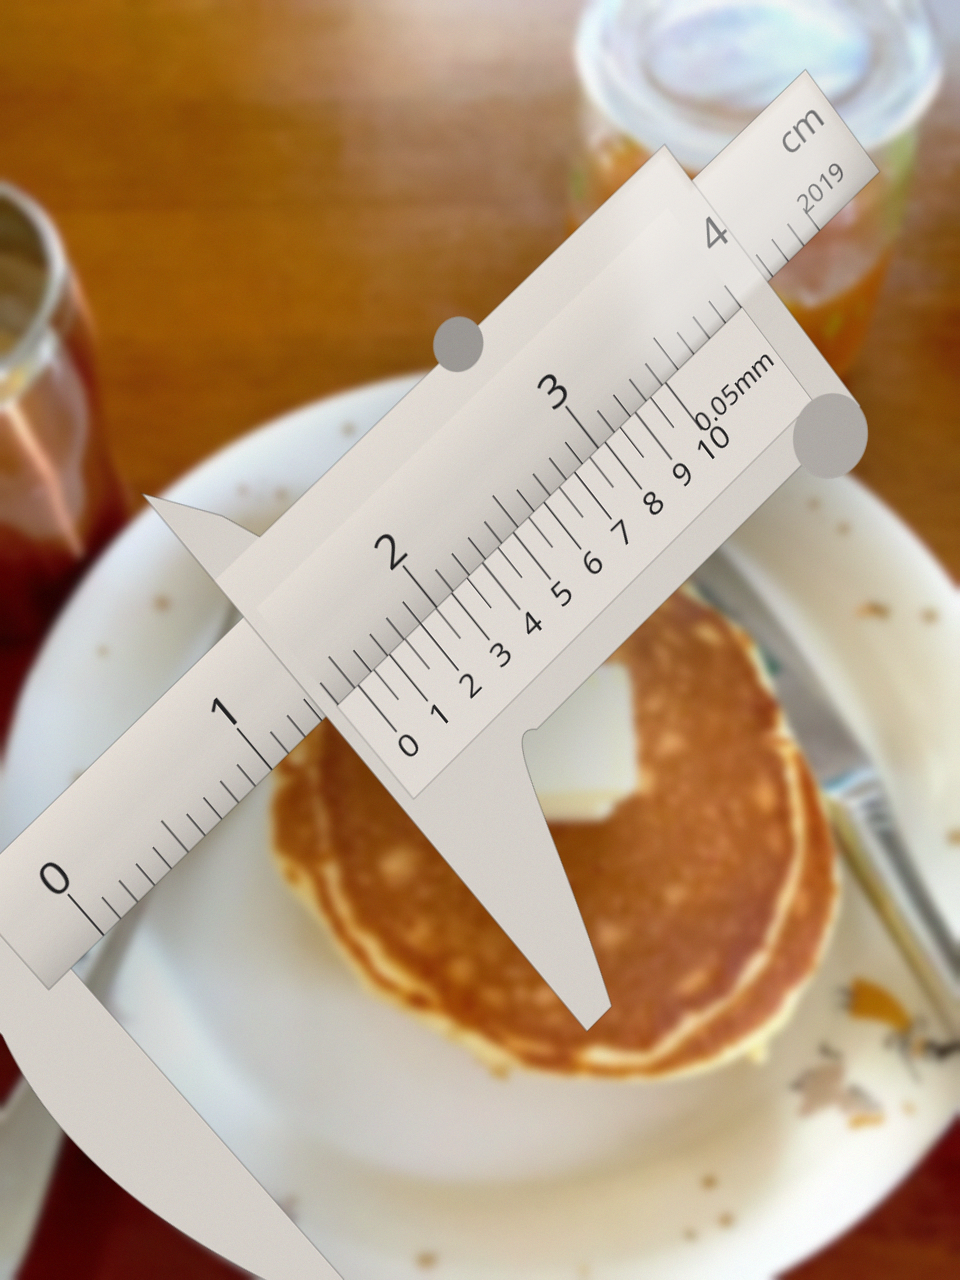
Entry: 15.20; mm
